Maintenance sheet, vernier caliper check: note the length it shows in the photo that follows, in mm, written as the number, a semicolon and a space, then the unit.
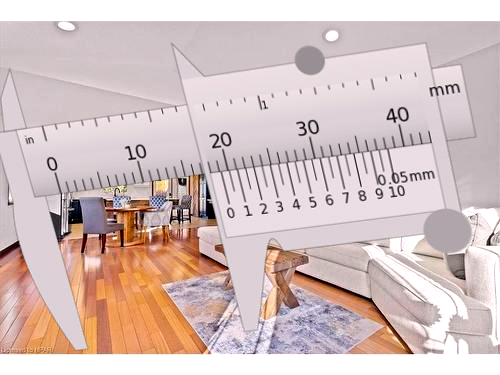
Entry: 19.2; mm
